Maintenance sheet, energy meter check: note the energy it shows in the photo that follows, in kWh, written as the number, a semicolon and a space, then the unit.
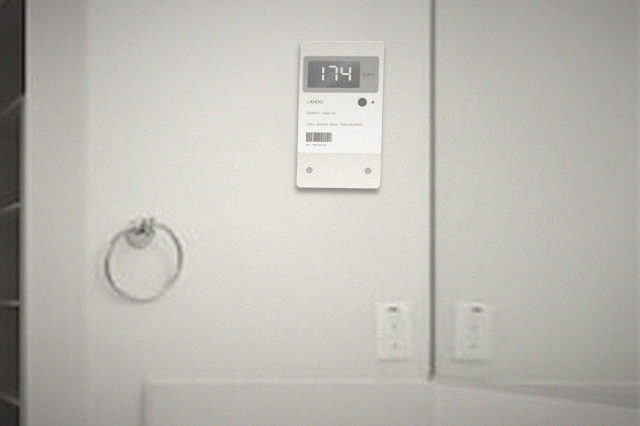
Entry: 174; kWh
